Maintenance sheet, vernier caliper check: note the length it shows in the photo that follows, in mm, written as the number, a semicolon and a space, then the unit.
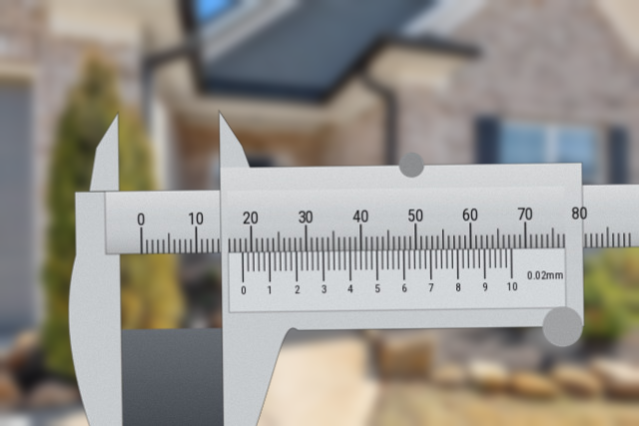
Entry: 18.4; mm
